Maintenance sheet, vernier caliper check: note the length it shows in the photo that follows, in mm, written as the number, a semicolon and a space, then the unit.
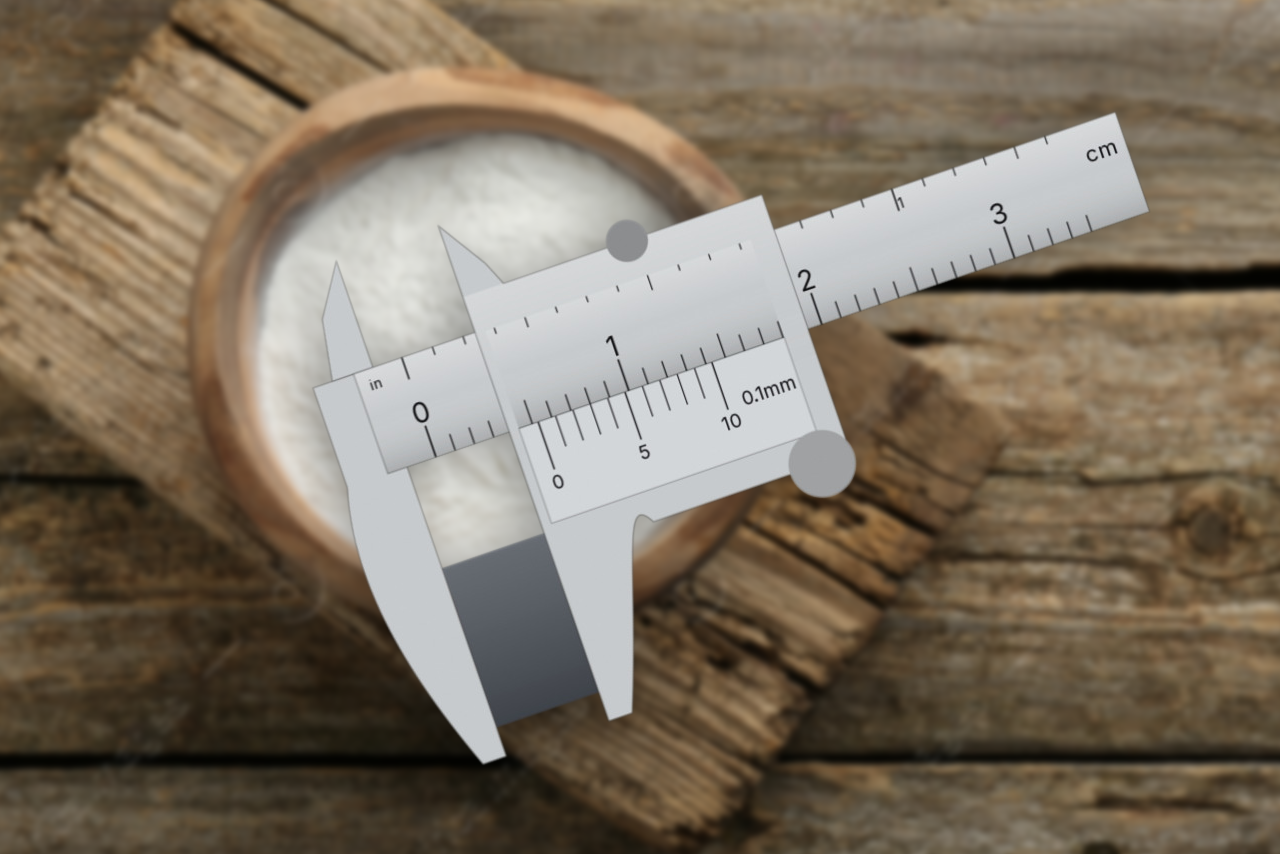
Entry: 5.3; mm
